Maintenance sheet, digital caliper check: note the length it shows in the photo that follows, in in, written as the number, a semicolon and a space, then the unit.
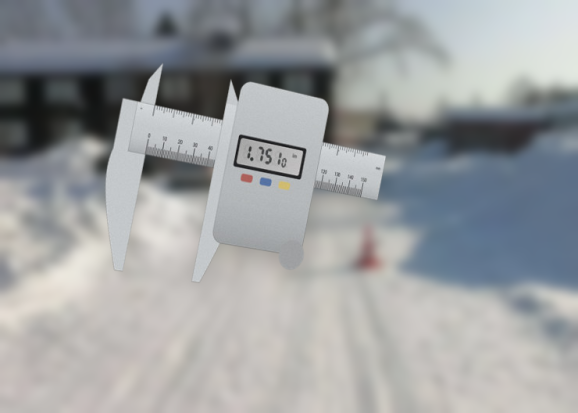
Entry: 1.7510; in
